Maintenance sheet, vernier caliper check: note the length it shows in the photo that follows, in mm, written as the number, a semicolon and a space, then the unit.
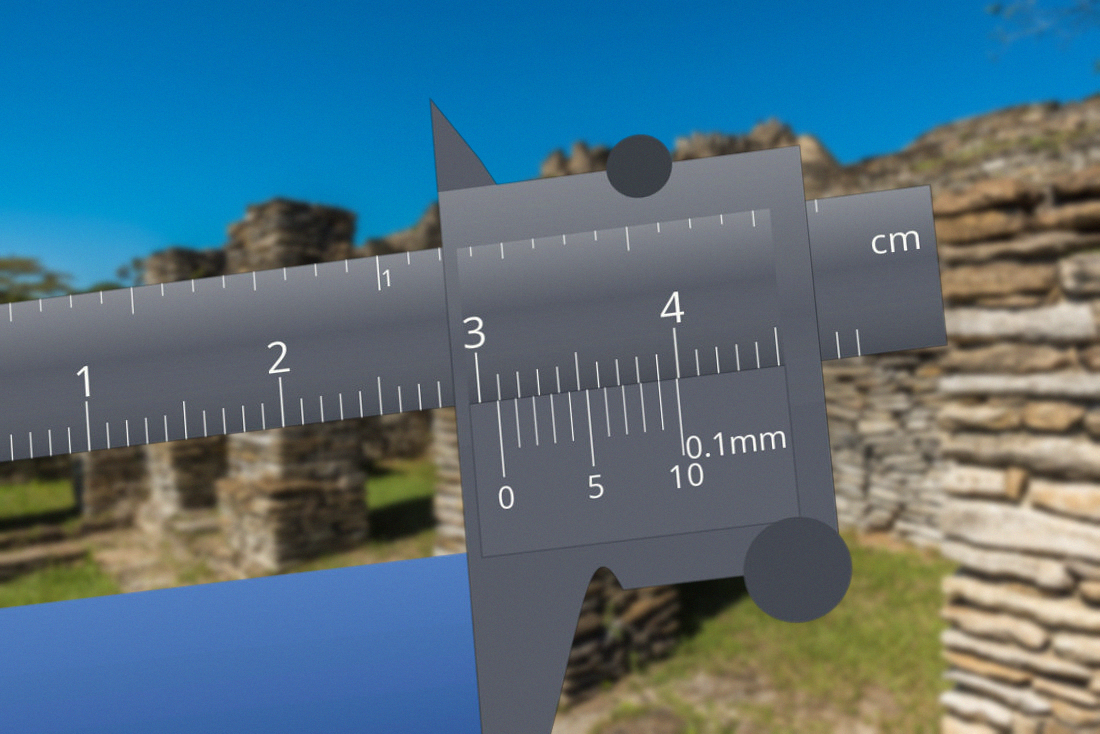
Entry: 30.9; mm
